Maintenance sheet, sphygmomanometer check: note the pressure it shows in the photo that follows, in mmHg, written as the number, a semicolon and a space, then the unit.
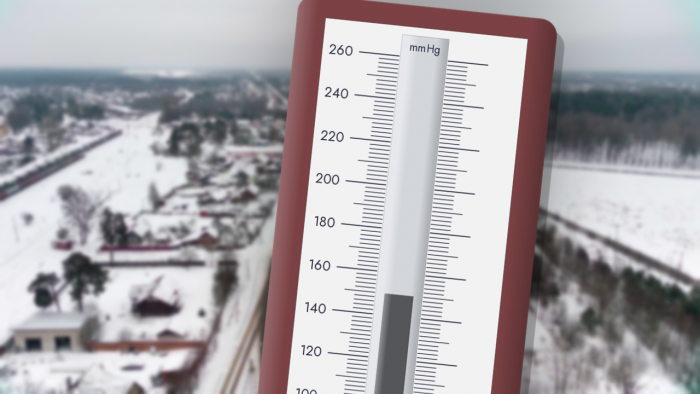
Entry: 150; mmHg
